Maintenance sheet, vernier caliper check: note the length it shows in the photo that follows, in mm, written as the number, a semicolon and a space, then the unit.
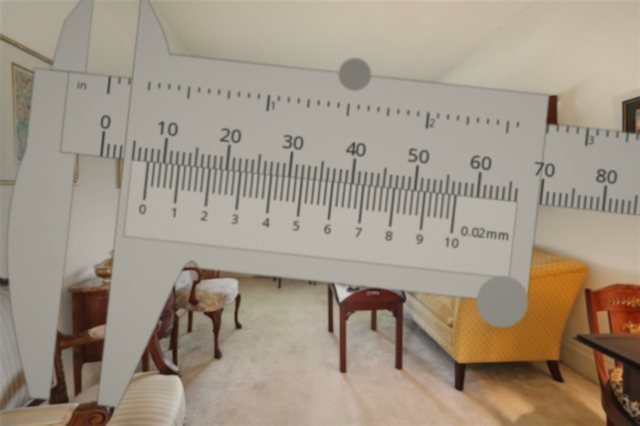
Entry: 7.5; mm
